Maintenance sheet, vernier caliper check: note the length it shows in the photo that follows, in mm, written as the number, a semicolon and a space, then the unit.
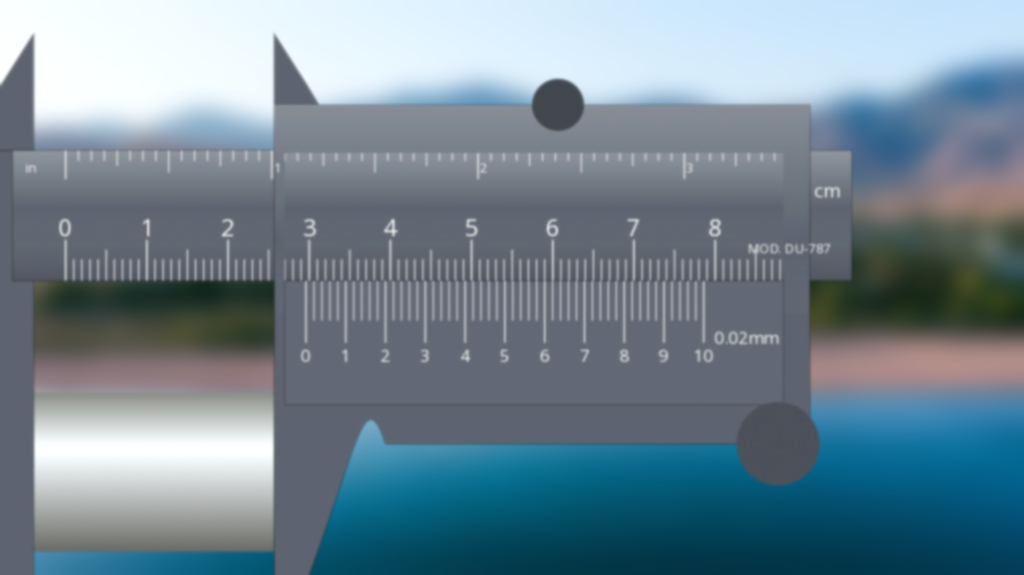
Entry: 29.6; mm
